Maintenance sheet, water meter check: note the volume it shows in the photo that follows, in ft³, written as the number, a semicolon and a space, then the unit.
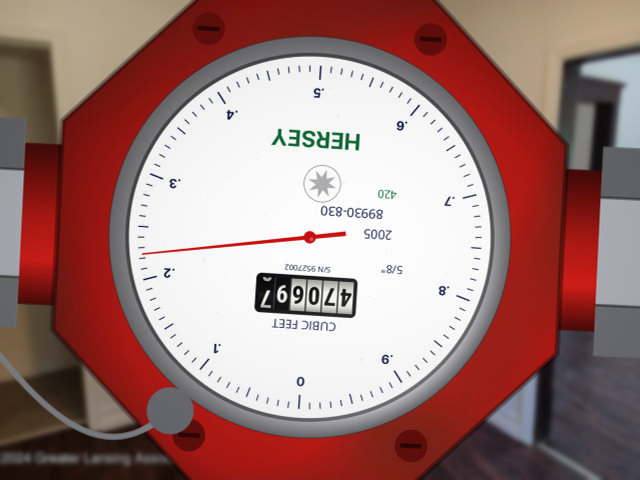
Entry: 470697.22; ft³
